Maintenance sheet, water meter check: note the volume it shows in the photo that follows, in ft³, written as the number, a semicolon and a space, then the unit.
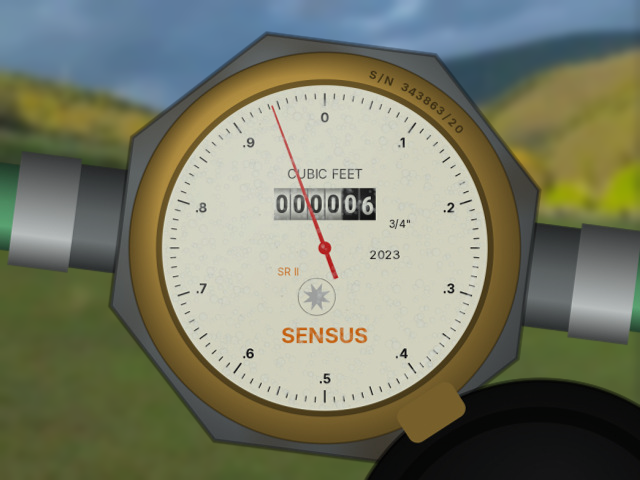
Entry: 5.94; ft³
